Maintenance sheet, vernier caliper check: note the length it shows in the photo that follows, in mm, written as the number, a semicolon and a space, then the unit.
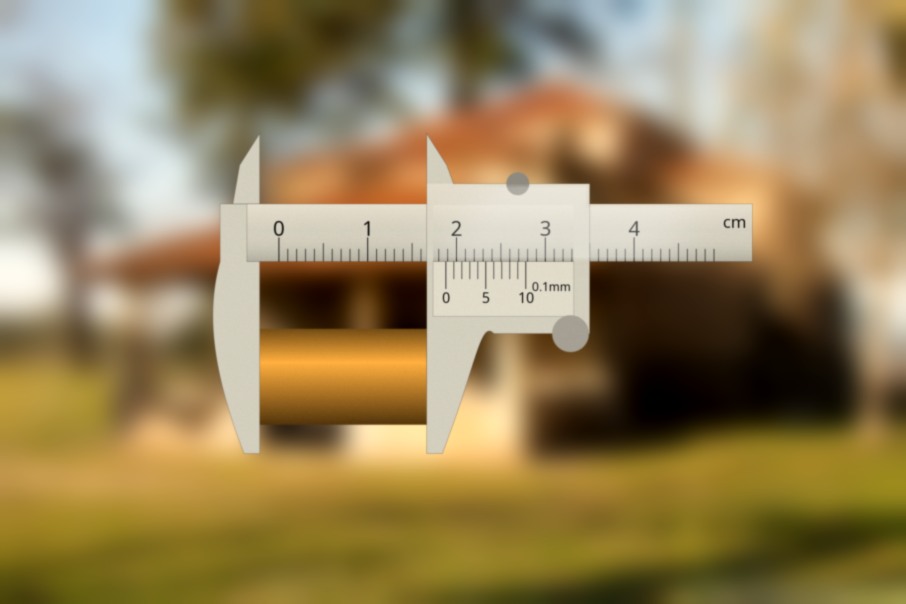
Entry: 18.8; mm
